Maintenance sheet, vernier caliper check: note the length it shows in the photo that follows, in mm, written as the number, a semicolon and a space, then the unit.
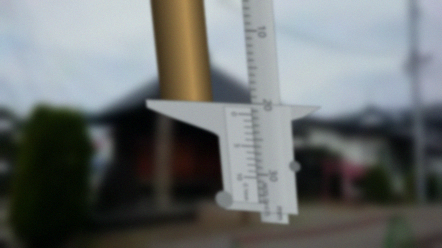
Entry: 21.5; mm
